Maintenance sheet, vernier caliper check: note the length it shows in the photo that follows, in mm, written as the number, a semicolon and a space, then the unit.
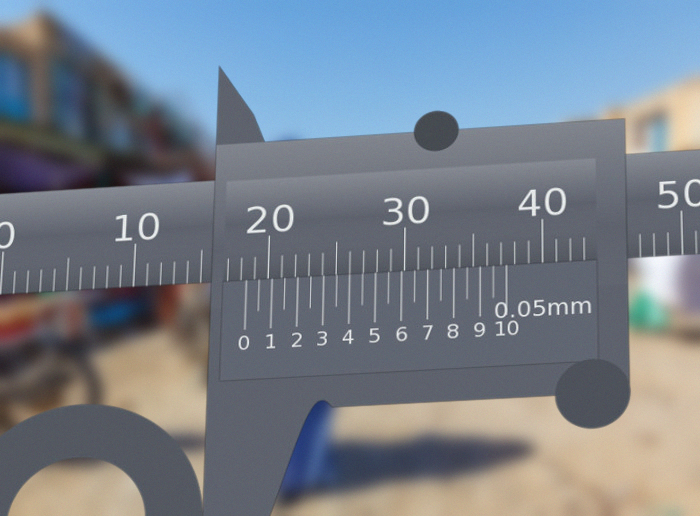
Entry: 18.4; mm
